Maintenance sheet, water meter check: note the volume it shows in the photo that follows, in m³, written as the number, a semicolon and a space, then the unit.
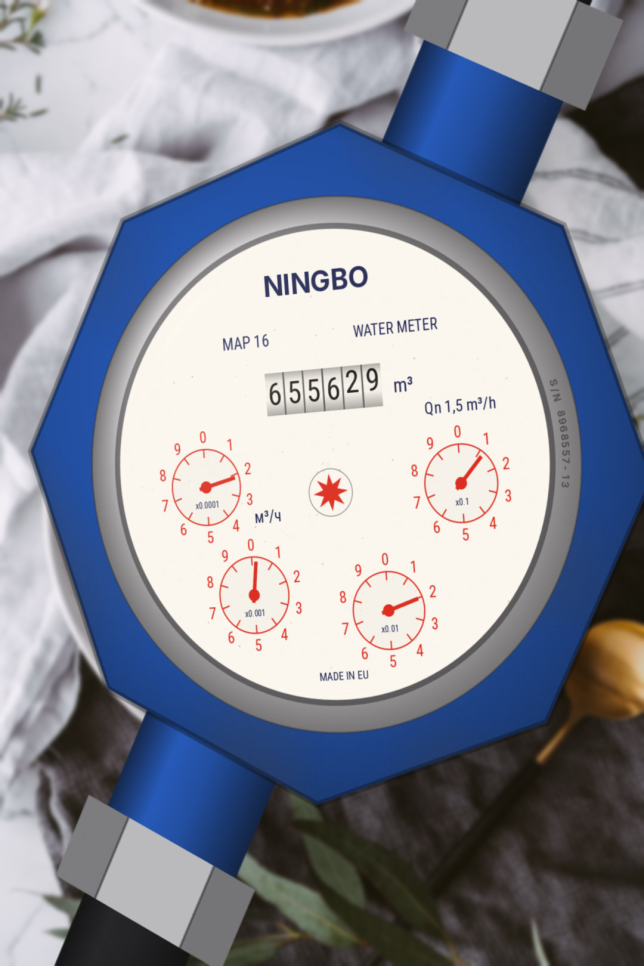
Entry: 655629.1202; m³
